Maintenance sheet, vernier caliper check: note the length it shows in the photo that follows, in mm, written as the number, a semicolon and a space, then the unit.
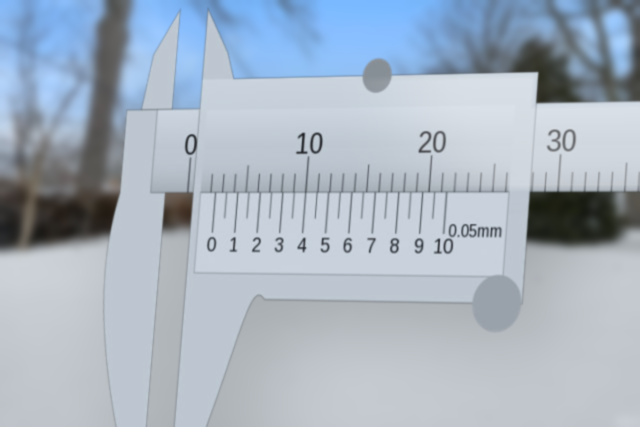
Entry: 2.4; mm
